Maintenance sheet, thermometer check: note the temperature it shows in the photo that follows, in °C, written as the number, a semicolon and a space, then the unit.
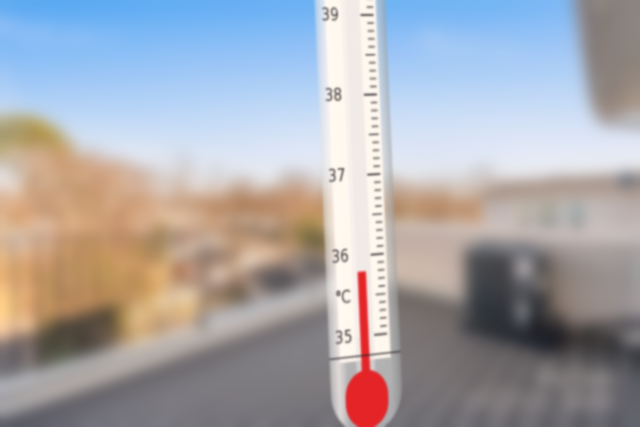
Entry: 35.8; °C
